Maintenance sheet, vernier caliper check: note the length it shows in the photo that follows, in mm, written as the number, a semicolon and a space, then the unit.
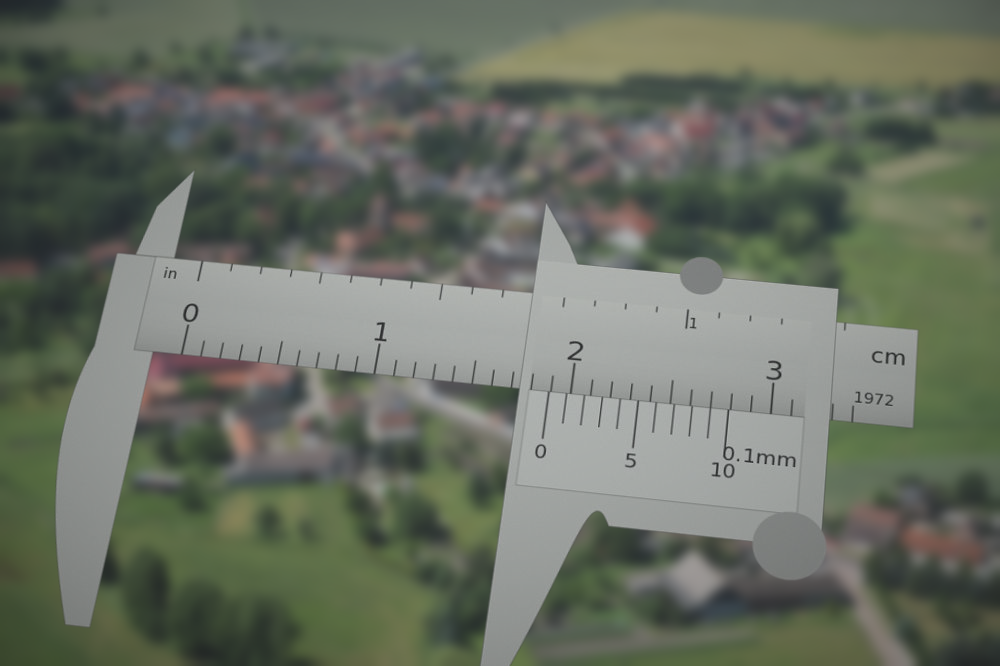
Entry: 18.9; mm
